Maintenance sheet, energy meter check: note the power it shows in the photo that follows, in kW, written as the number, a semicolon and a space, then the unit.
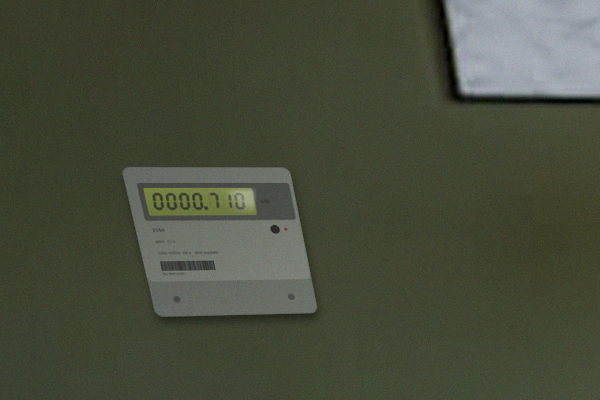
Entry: 0.710; kW
